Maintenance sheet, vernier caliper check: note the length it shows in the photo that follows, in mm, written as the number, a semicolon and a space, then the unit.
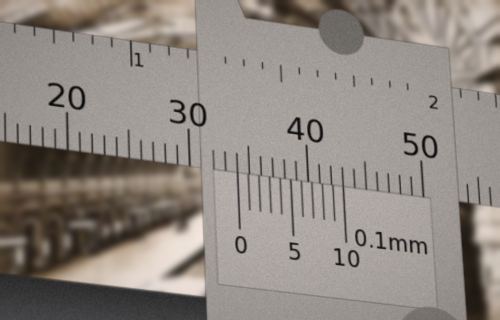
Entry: 34.0; mm
